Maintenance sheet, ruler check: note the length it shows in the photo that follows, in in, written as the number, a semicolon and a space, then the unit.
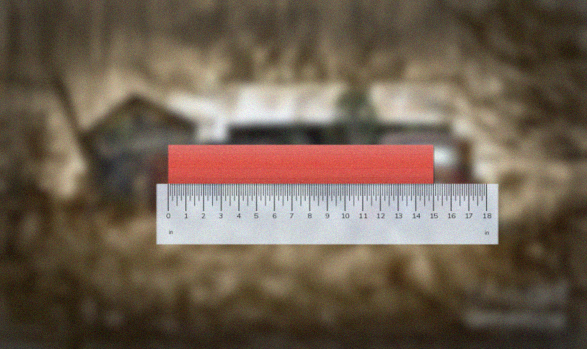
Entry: 15; in
